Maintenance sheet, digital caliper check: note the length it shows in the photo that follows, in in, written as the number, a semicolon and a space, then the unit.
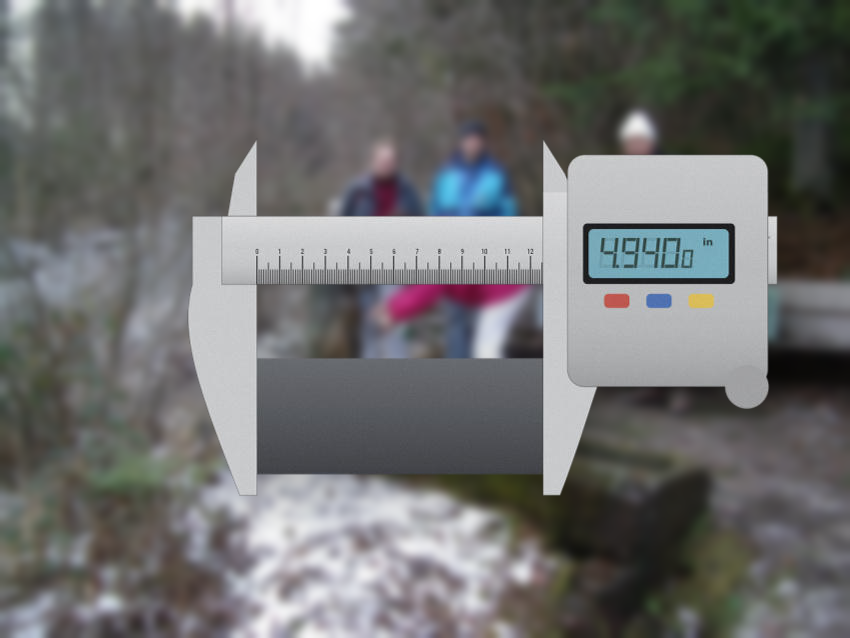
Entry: 4.9400; in
